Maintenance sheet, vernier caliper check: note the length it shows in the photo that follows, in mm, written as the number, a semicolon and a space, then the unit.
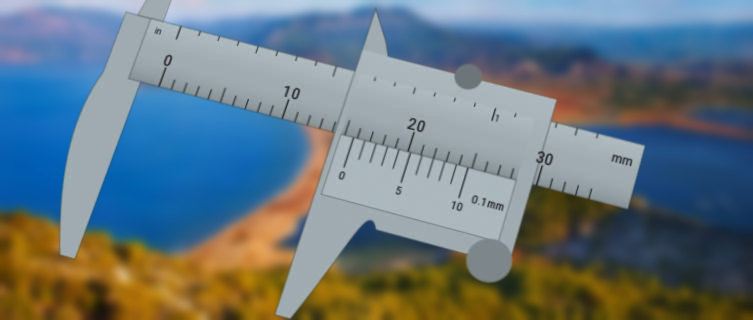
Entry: 15.7; mm
